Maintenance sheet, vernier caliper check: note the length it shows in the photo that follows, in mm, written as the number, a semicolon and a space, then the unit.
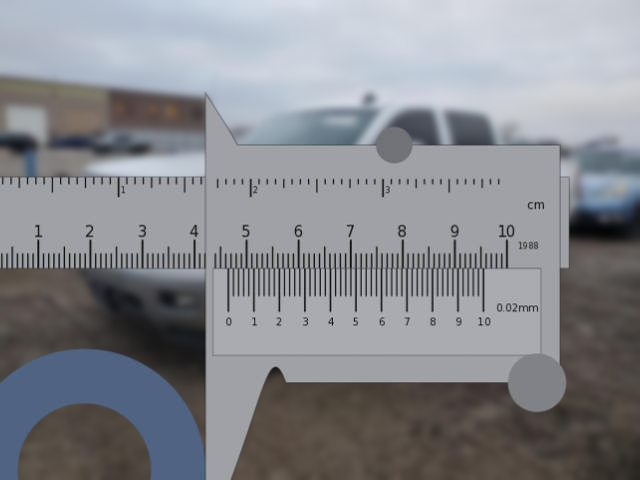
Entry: 46.5; mm
